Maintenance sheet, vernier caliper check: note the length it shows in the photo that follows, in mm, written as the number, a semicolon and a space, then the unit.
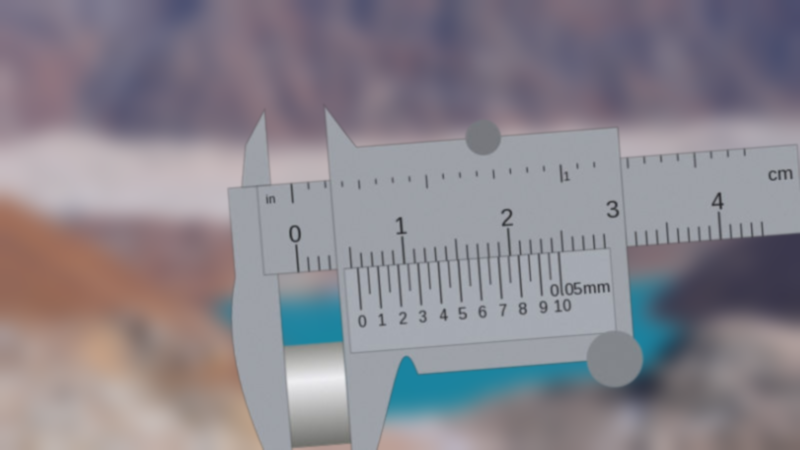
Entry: 5.6; mm
